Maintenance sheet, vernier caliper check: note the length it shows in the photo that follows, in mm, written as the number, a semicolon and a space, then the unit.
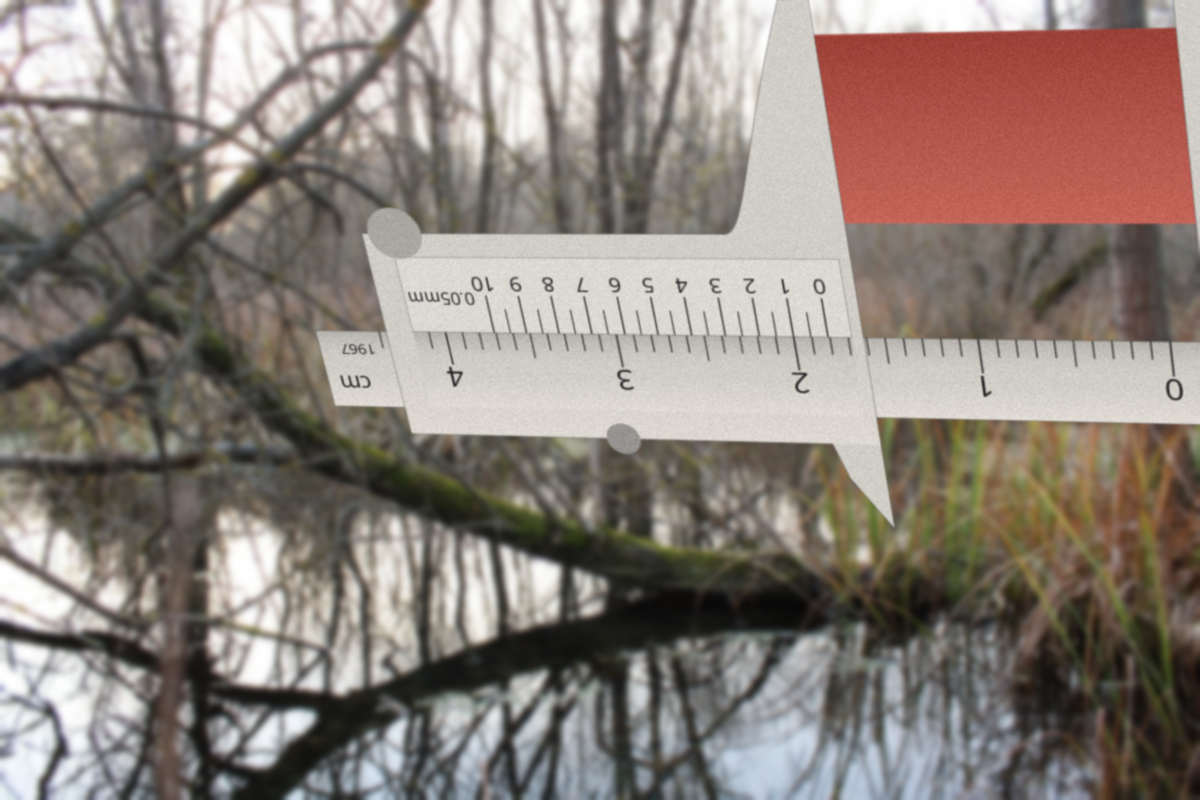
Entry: 18.1; mm
